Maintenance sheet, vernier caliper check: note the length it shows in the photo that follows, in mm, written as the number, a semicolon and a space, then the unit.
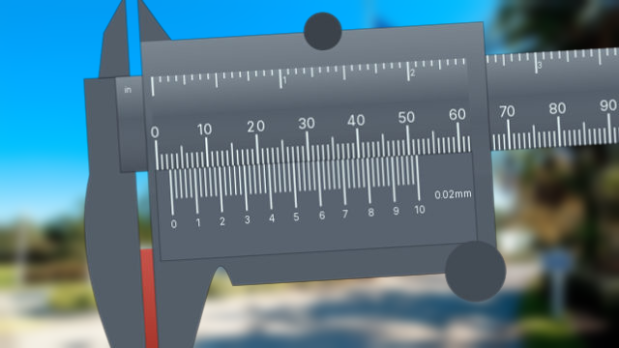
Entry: 2.5; mm
